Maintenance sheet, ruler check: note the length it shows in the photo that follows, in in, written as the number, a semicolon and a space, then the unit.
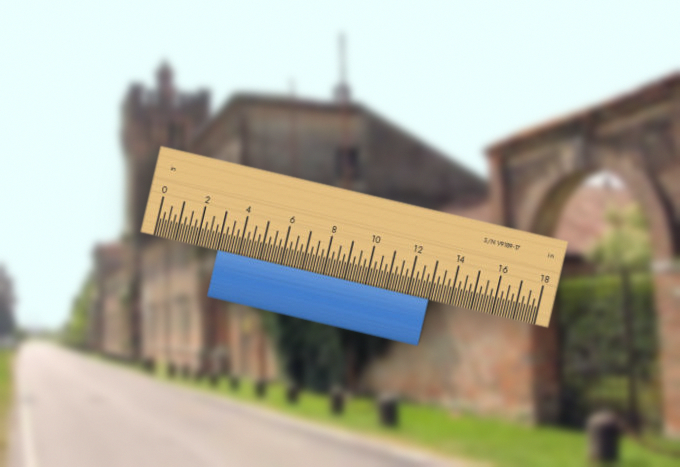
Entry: 10; in
